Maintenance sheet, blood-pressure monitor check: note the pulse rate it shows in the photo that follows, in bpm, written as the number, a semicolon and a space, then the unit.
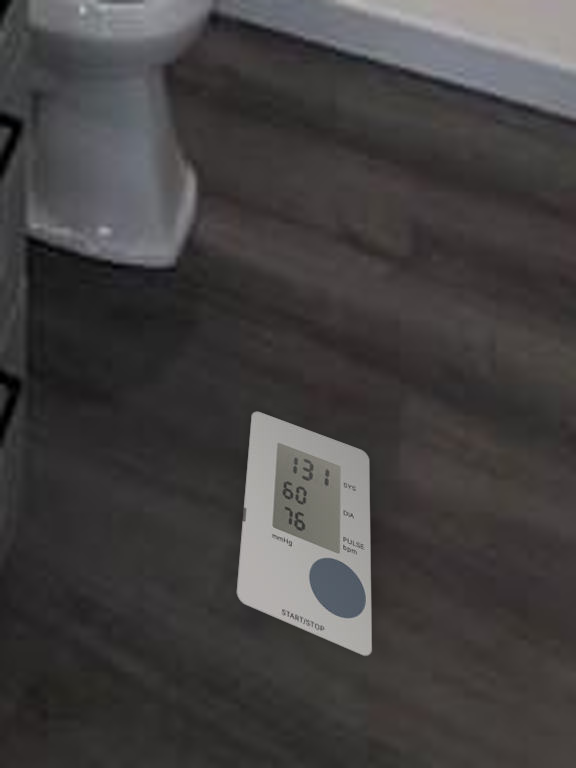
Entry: 76; bpm
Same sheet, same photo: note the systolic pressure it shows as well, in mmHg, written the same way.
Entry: 131; mmHg
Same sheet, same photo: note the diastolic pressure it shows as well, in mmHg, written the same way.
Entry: 60; mmHg
